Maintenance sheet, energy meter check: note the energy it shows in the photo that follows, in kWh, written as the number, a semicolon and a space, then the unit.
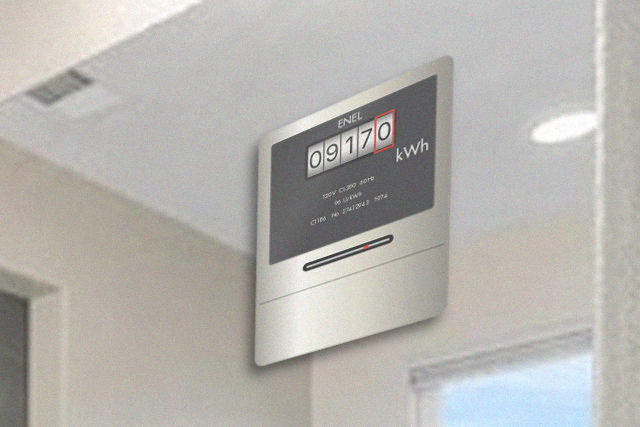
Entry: 917.0; kWh
